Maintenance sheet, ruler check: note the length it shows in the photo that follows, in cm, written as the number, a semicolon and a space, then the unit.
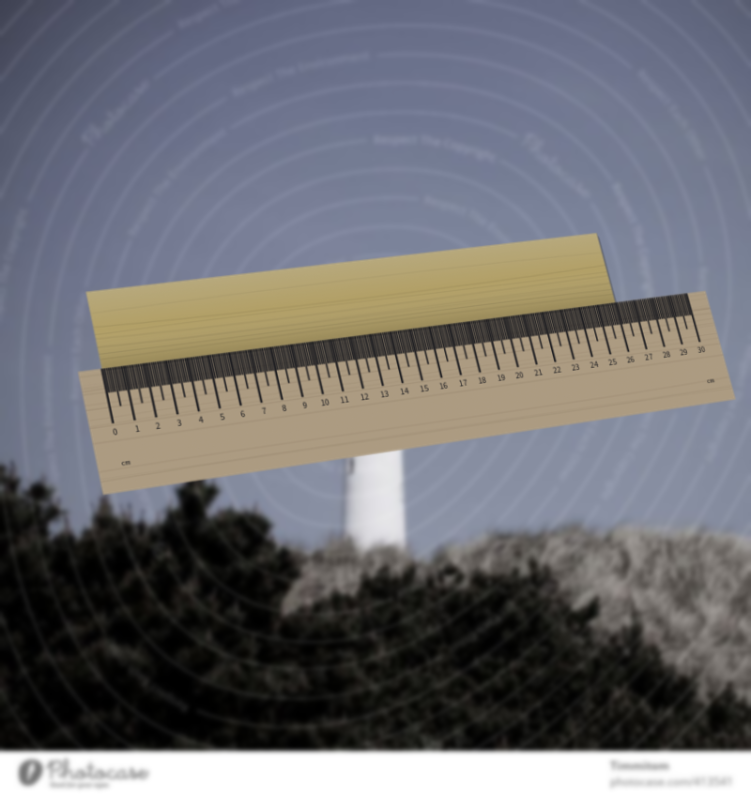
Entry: 26; cm
